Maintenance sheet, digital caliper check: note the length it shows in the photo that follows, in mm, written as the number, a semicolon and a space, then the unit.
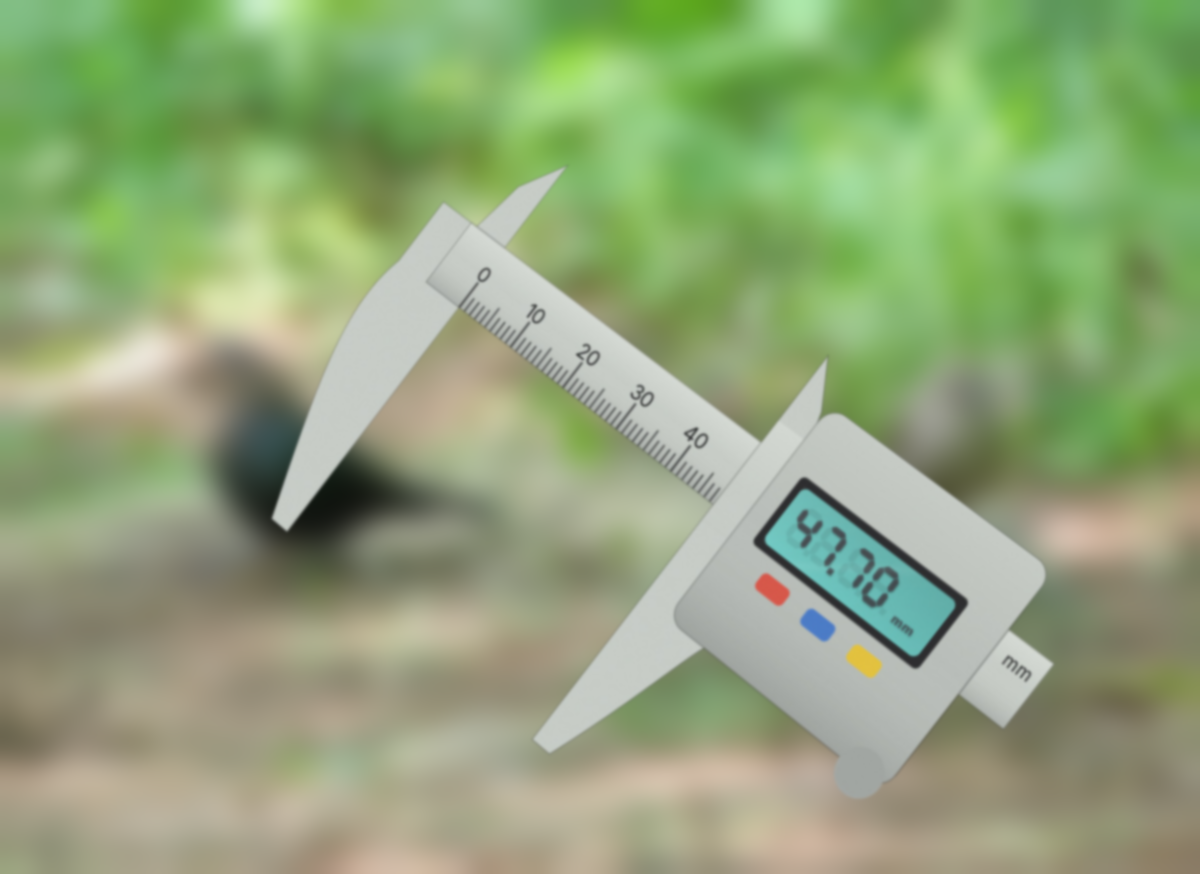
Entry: 47.70; mm
